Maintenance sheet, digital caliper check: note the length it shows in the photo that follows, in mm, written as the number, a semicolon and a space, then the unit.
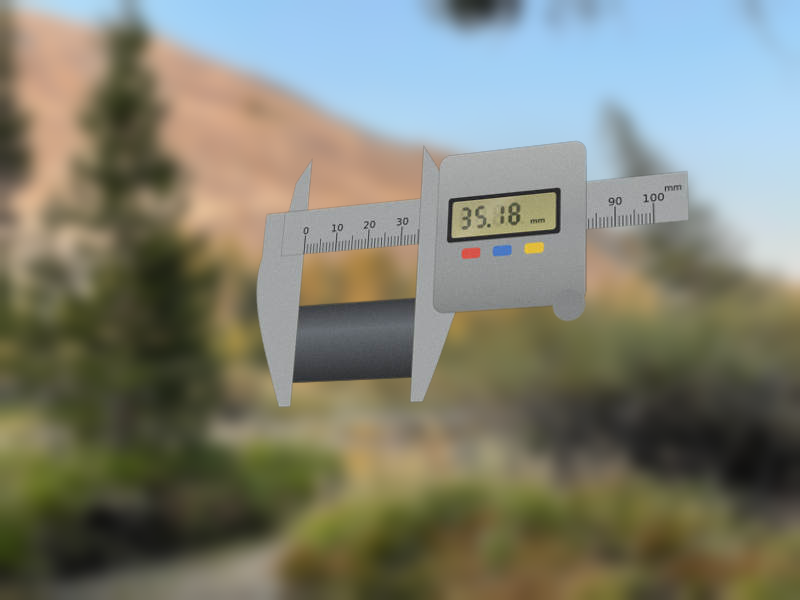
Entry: 35.18; mm
